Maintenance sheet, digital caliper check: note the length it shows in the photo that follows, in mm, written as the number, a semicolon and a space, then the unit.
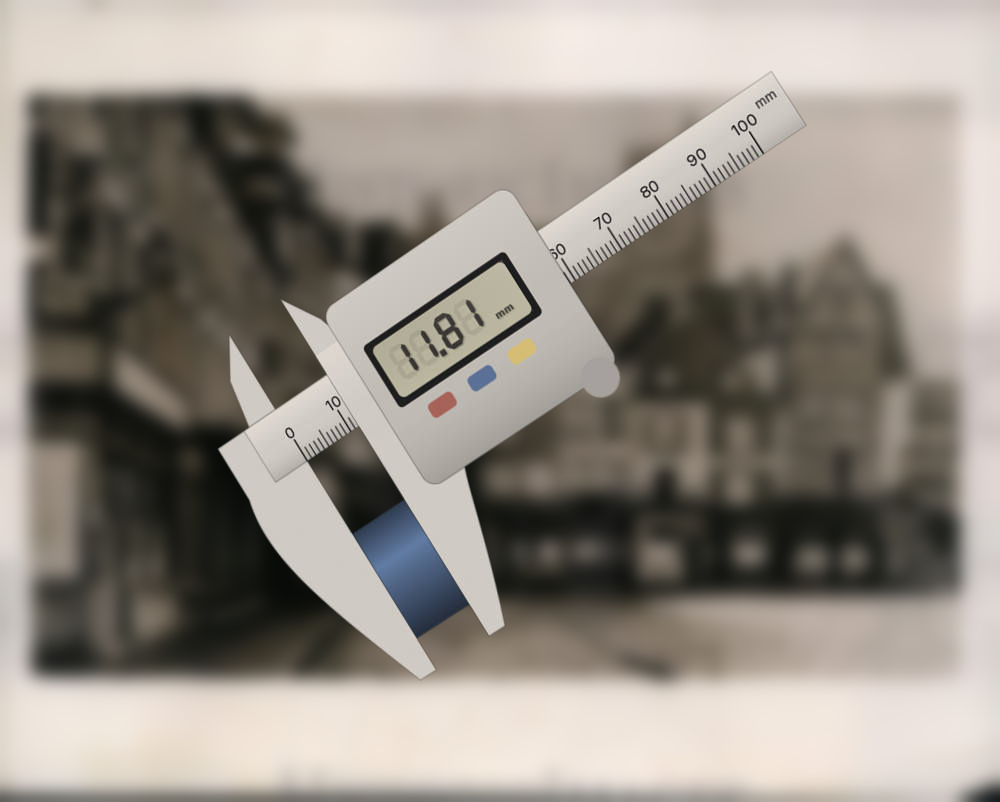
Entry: 11.81; mm
